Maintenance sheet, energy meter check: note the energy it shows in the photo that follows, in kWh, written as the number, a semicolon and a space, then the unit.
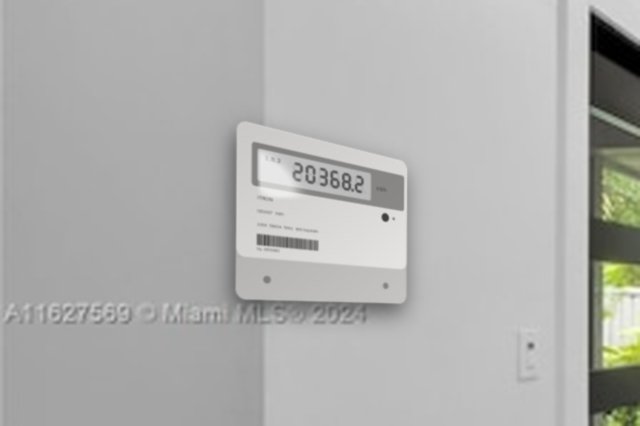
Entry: 20368.2; kWh
